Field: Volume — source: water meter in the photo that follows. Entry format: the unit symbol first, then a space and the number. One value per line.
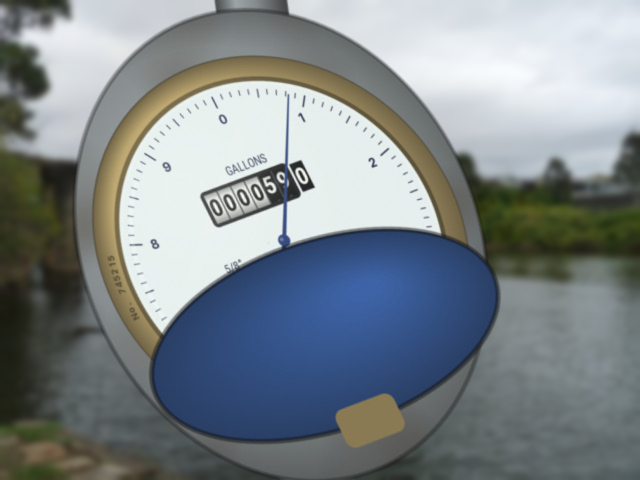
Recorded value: gal 590.8
